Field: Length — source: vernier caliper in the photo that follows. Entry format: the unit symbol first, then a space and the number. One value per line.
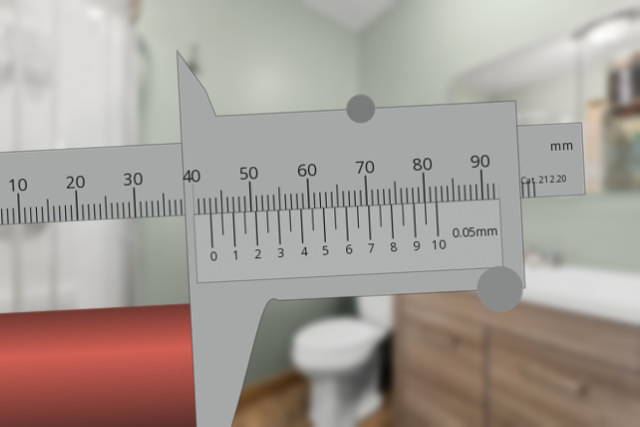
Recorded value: mm 43.0
